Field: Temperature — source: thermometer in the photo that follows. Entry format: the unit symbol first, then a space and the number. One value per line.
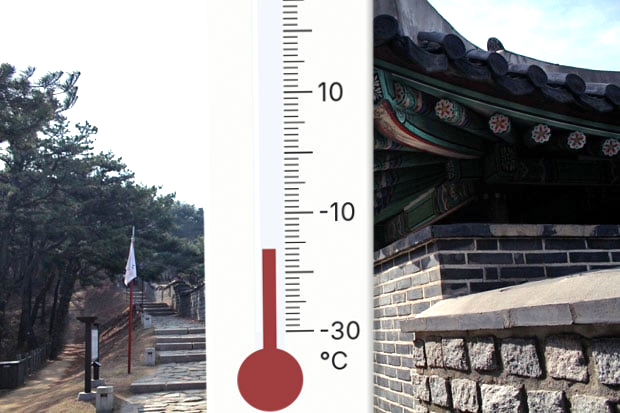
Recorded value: °C -16
